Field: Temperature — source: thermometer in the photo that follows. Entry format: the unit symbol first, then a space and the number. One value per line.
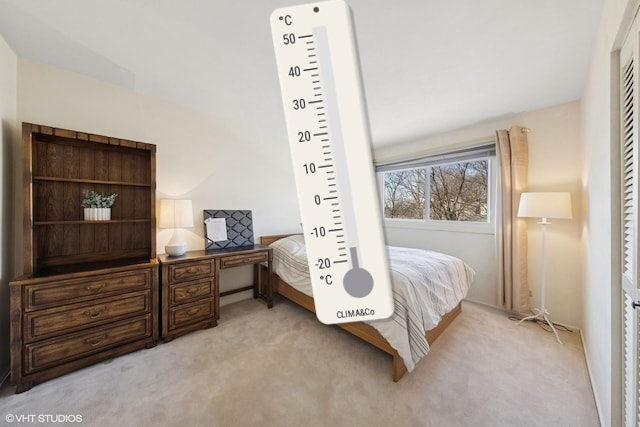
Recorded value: °C -16
